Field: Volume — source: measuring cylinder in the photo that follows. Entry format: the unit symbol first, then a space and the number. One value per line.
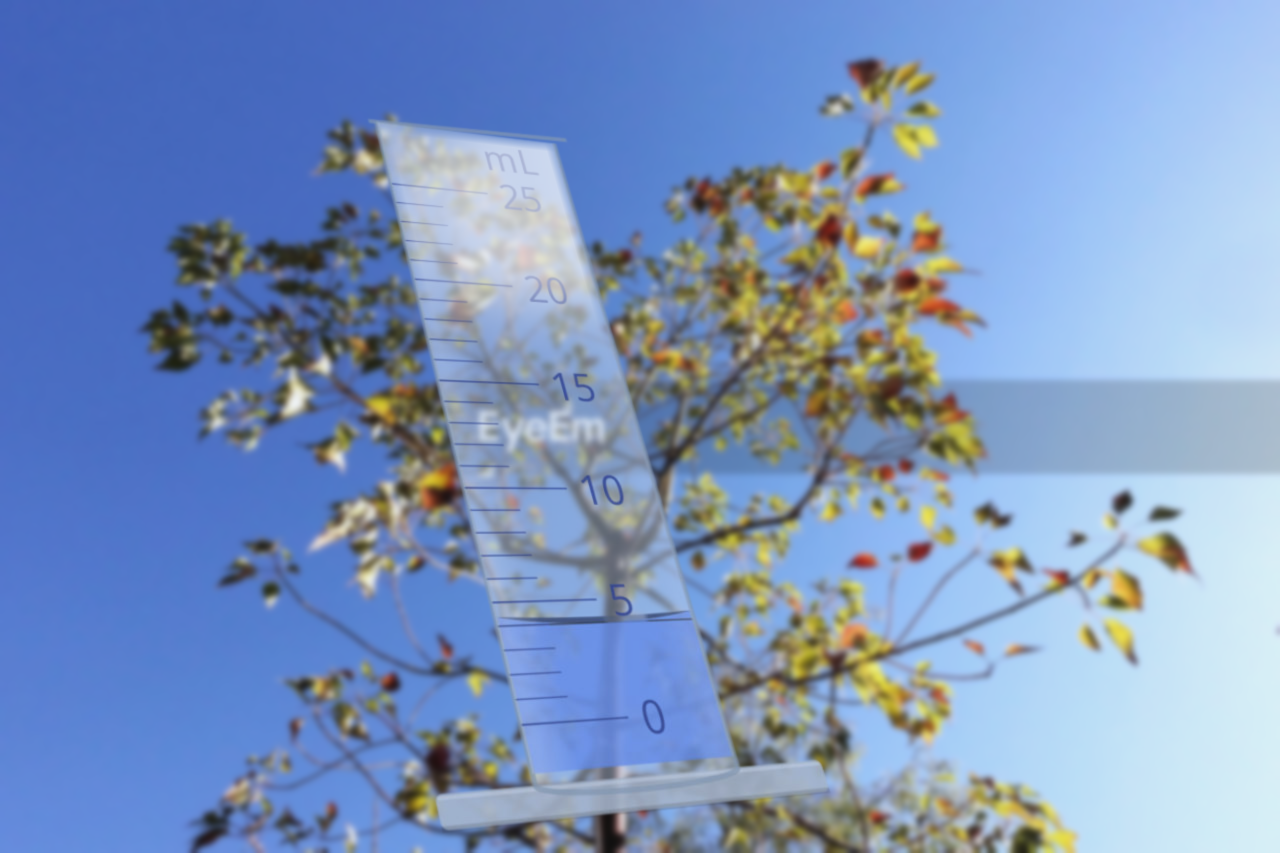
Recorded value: mL 4
